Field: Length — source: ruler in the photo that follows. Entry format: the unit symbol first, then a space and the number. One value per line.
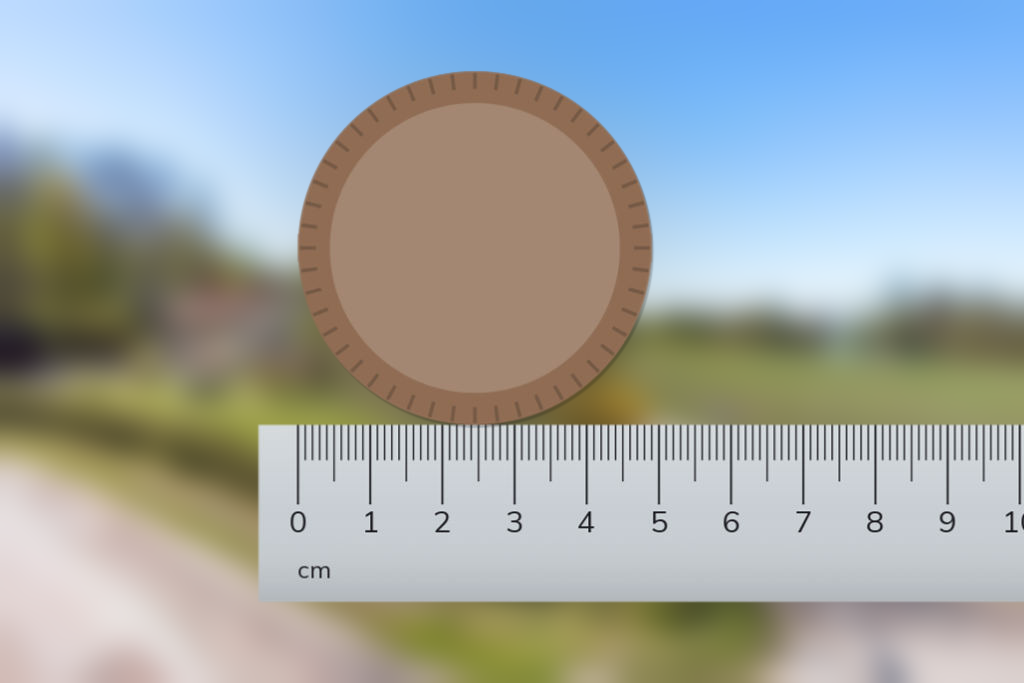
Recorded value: cm 4.9
